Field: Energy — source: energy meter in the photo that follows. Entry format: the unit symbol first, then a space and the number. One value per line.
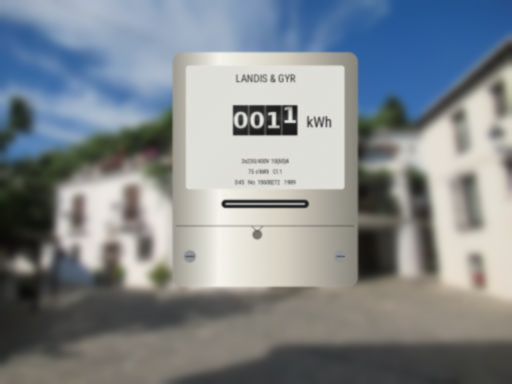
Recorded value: kWh 11
